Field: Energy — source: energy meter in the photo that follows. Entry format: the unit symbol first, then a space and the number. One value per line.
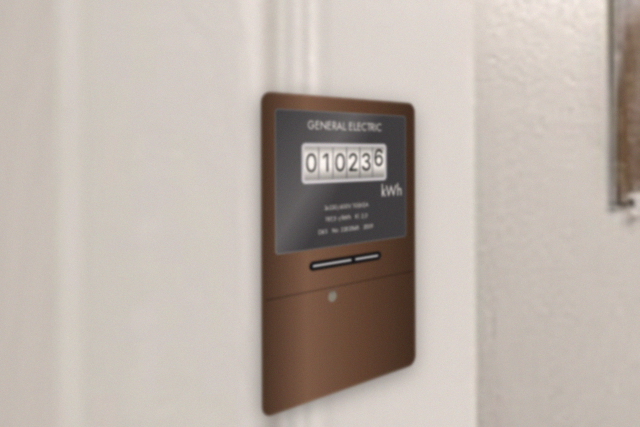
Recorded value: kWh 10236
